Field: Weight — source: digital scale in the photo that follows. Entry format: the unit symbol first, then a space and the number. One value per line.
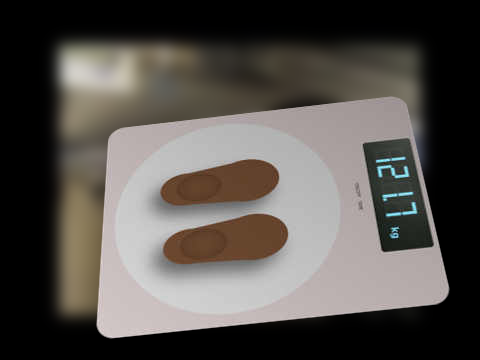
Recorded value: kg 121.7
